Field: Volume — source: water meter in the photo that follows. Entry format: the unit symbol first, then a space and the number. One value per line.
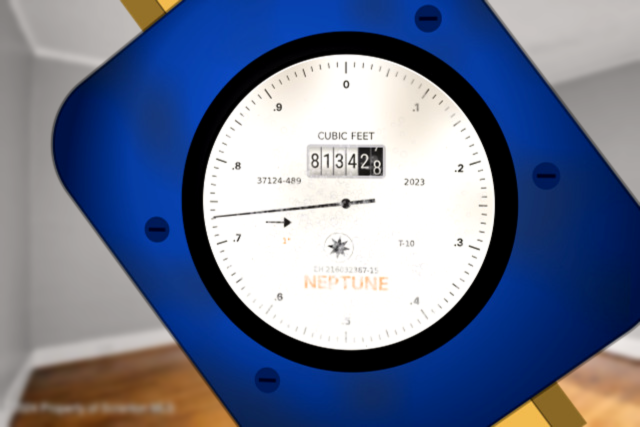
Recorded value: ft³ 813427.73
